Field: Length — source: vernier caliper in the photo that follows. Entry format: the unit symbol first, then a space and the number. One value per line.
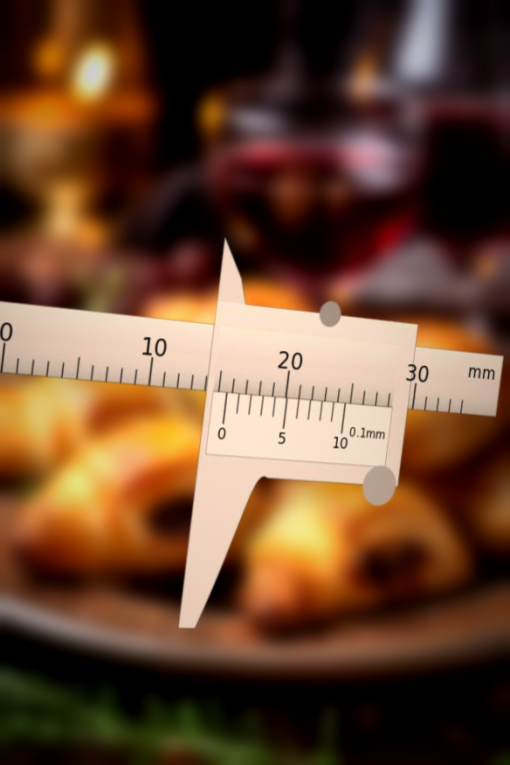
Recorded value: mm 15.6
